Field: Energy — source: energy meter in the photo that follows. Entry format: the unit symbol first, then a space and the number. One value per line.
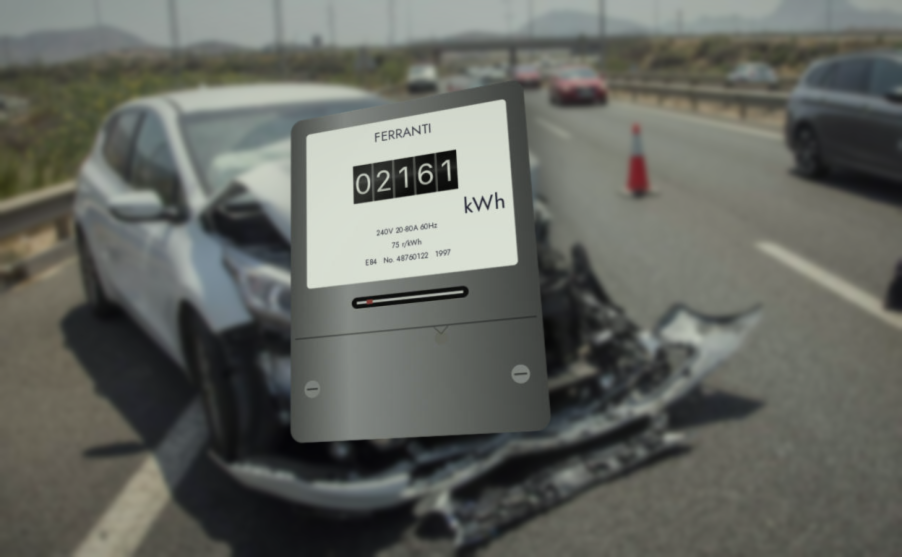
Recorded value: kWh 2161
